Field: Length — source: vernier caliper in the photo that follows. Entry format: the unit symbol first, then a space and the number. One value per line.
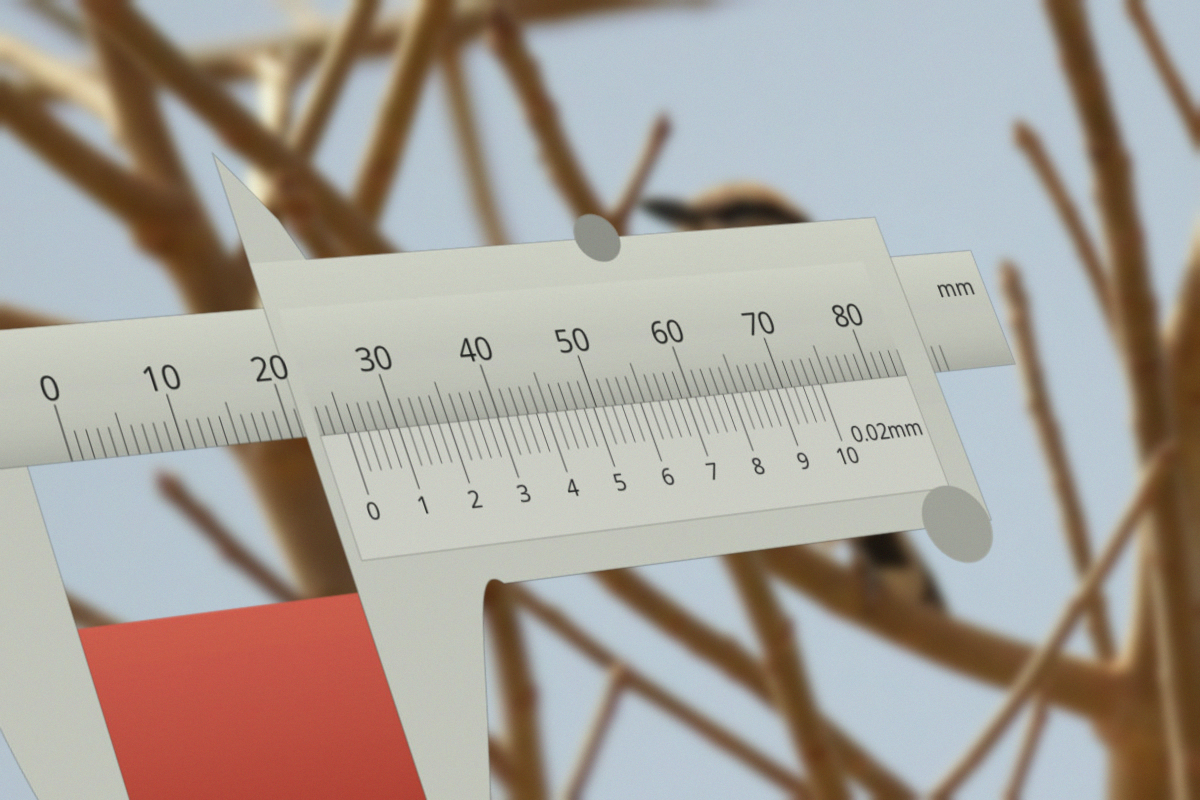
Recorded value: mm 25.2
